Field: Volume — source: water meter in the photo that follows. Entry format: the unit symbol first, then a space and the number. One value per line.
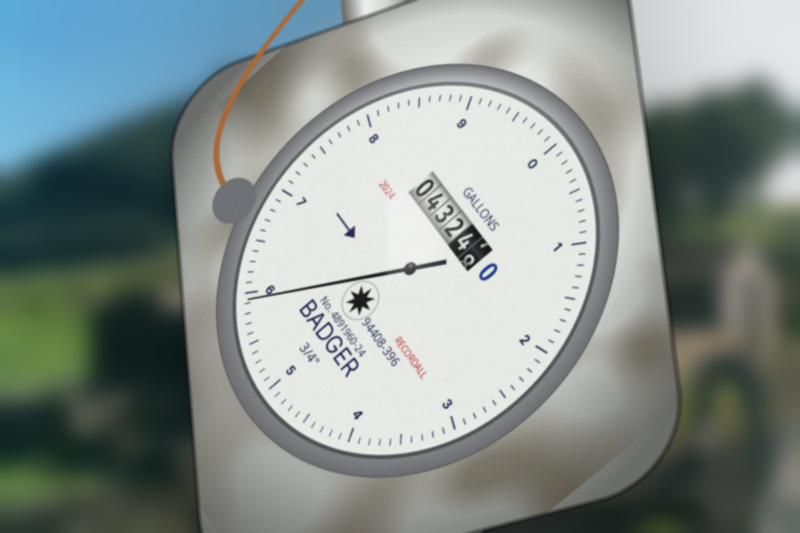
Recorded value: gal 432475.9
